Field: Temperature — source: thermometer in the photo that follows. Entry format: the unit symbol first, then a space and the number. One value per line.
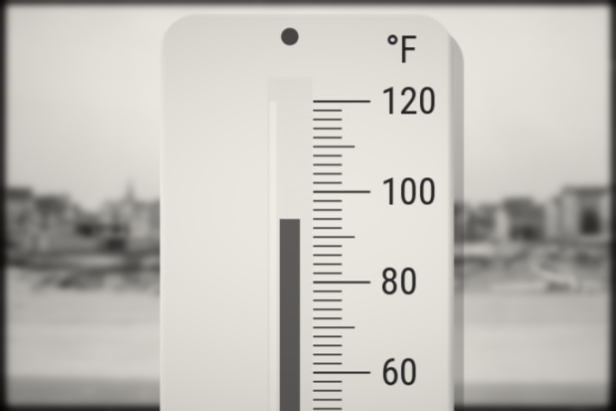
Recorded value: °F 94
